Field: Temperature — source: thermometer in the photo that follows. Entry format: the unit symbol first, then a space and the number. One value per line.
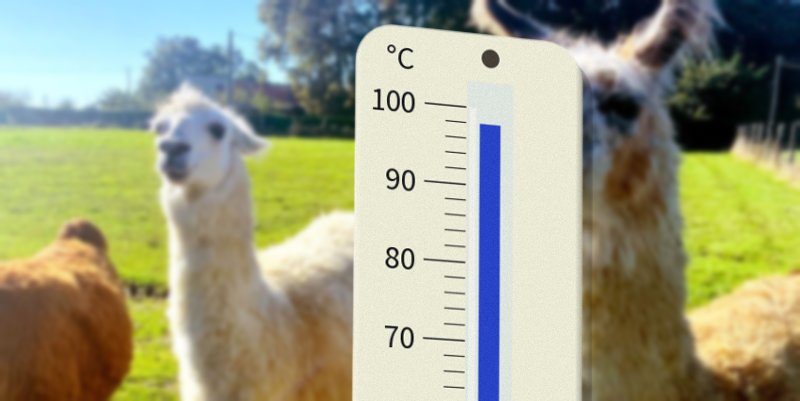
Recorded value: °C 98
